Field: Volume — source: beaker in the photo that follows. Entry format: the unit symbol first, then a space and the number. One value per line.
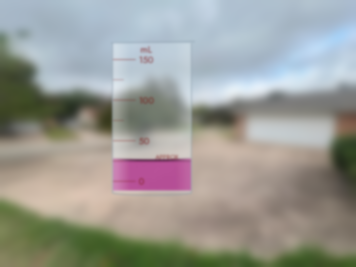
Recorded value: mL 25
